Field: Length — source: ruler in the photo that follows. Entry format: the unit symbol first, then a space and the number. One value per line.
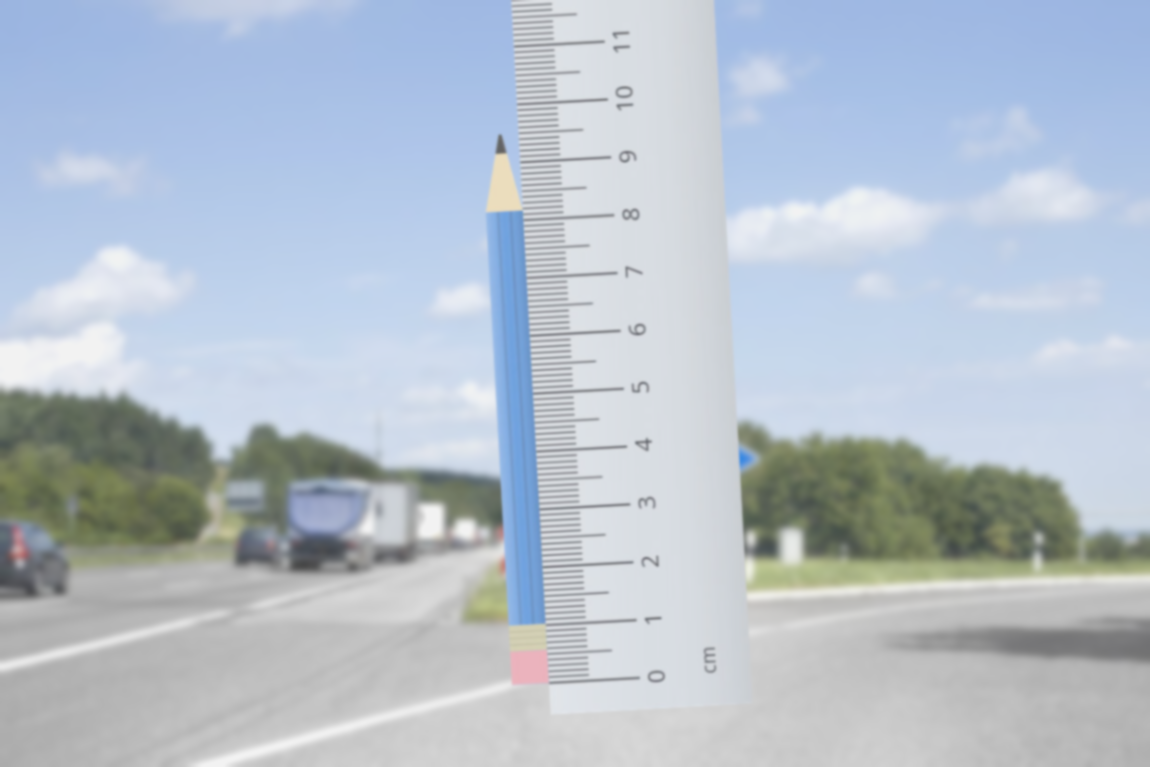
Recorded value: cm 9.5
